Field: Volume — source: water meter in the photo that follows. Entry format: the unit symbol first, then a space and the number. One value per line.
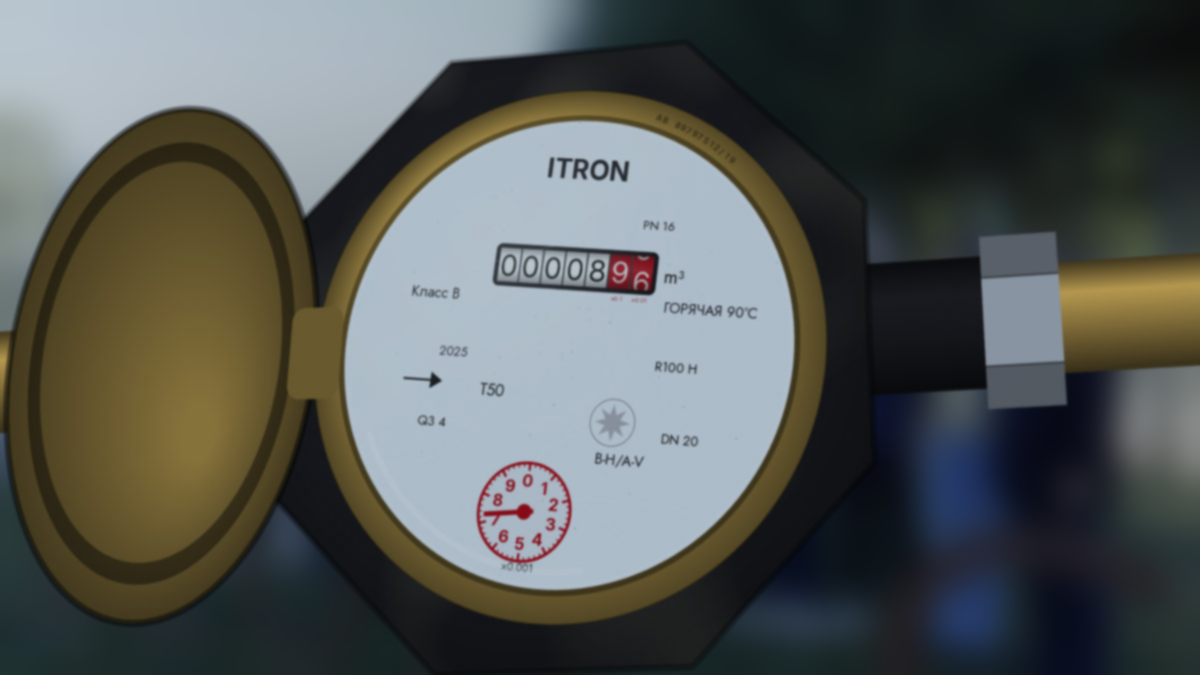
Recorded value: m³ 8.957
